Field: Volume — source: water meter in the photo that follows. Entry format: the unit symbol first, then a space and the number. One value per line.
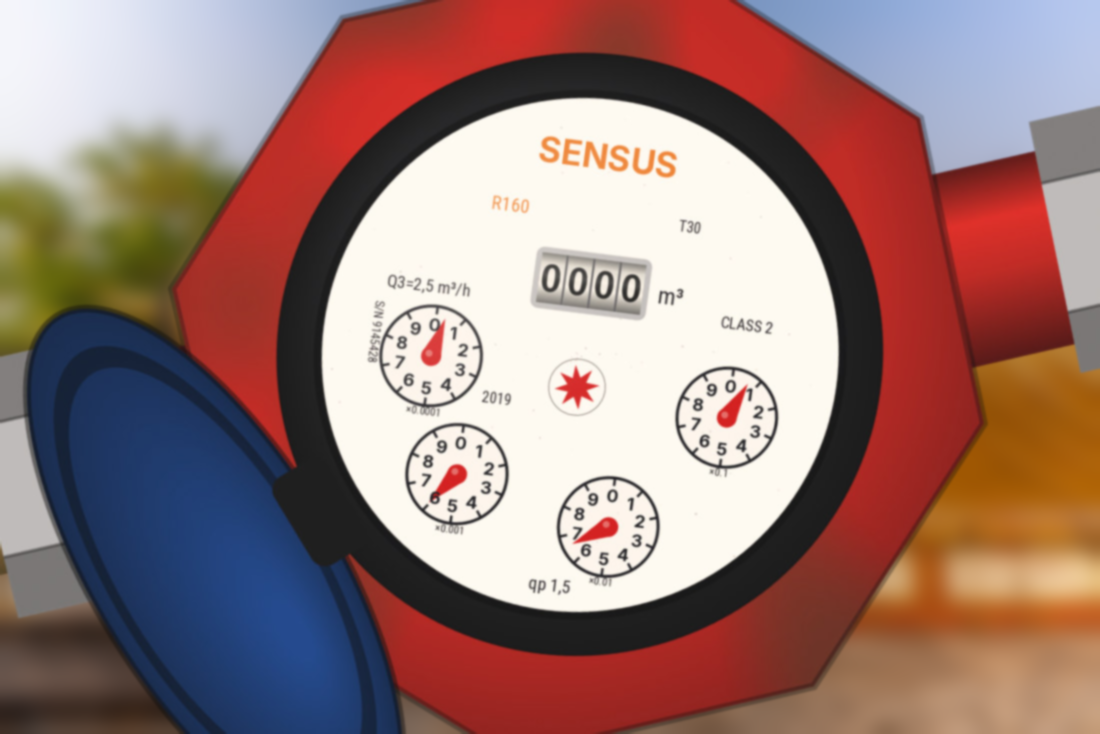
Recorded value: m³ 0.0660
